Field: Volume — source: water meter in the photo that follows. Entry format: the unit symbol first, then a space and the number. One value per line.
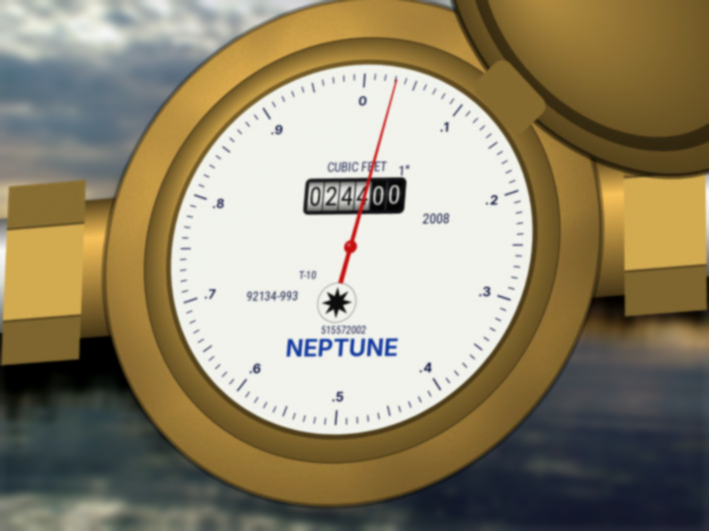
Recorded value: ft³ 24400.03
